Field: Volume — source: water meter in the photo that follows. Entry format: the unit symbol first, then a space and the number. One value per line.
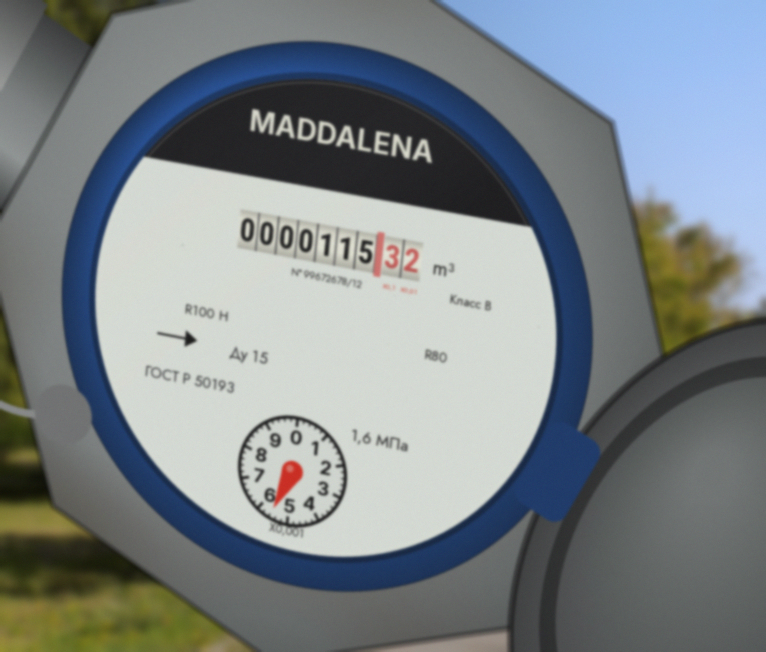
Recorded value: m³ 115.325
